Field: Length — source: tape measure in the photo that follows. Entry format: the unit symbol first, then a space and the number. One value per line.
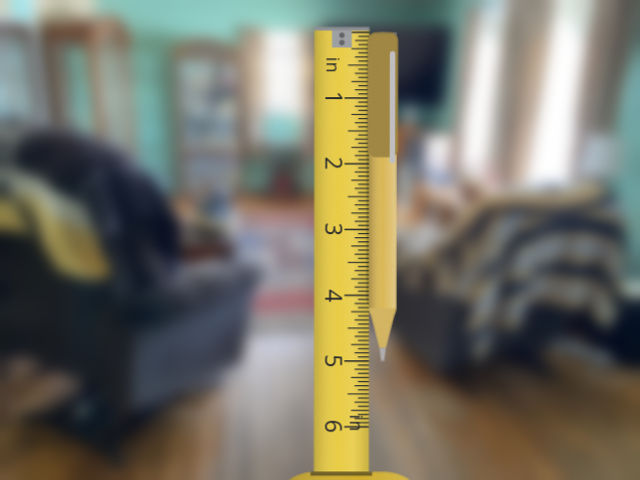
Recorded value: in 5
